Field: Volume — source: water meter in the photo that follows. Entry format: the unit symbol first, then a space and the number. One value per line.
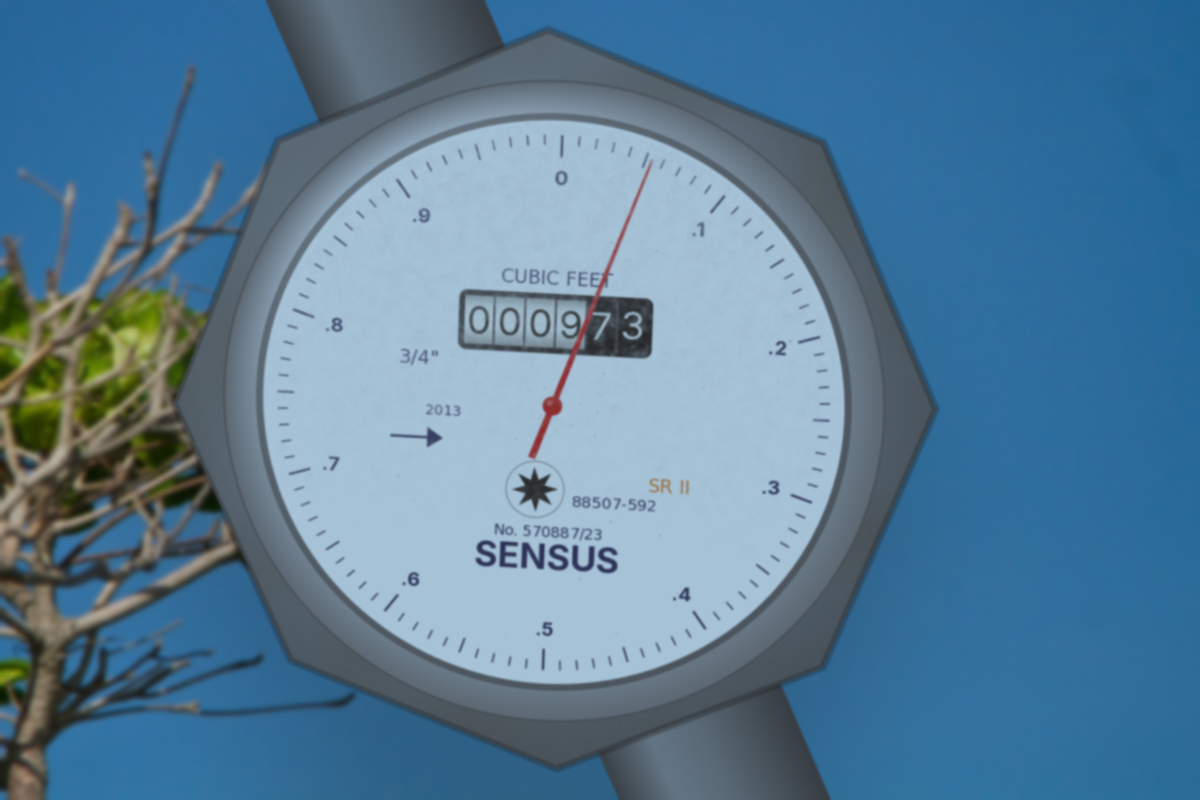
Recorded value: ft³ 973.05
